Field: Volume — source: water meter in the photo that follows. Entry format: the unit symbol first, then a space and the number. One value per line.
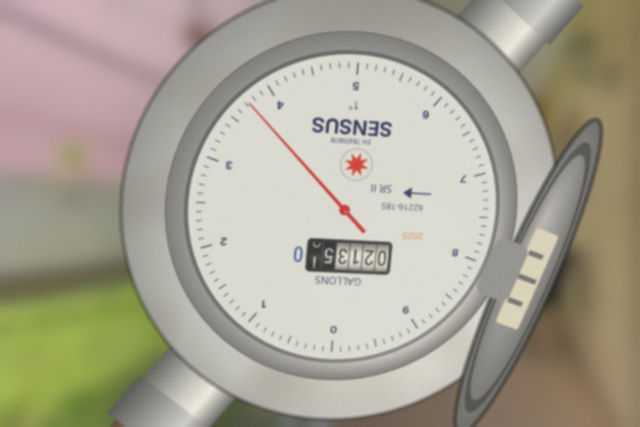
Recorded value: gal 213513.7
